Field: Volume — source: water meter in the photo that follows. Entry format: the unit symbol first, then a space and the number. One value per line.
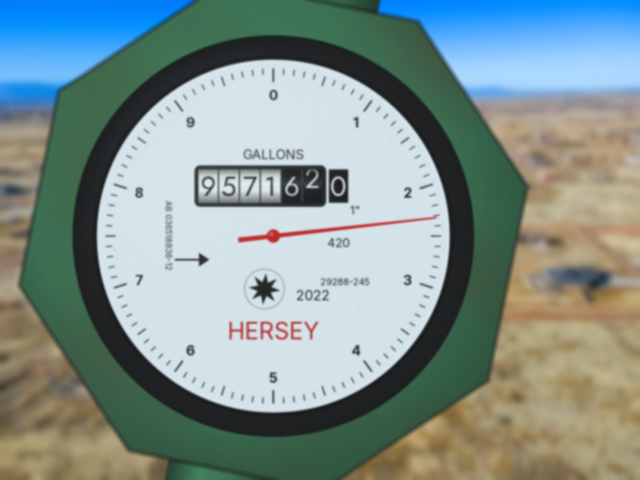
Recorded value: gal 9571622.3
